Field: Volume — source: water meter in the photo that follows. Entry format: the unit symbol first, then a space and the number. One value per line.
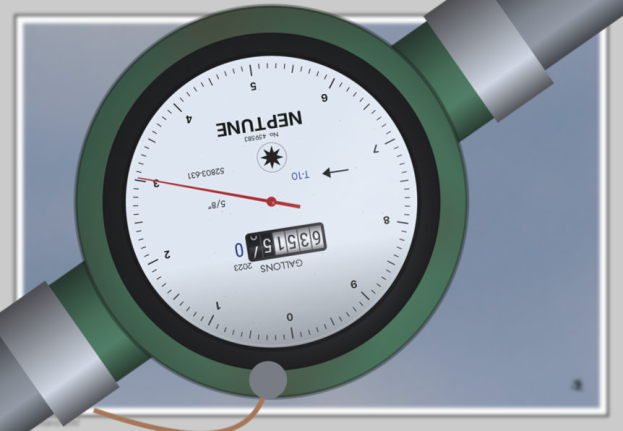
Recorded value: gal 6351573.0
